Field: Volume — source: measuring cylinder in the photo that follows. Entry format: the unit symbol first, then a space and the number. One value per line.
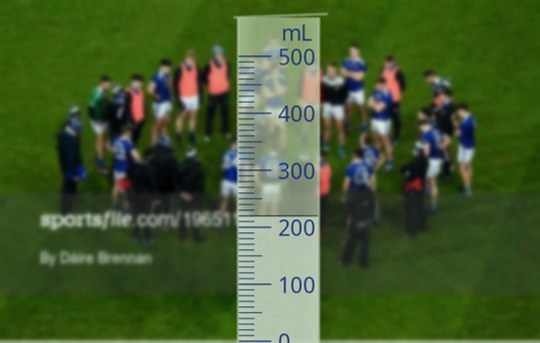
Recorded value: mL 220
